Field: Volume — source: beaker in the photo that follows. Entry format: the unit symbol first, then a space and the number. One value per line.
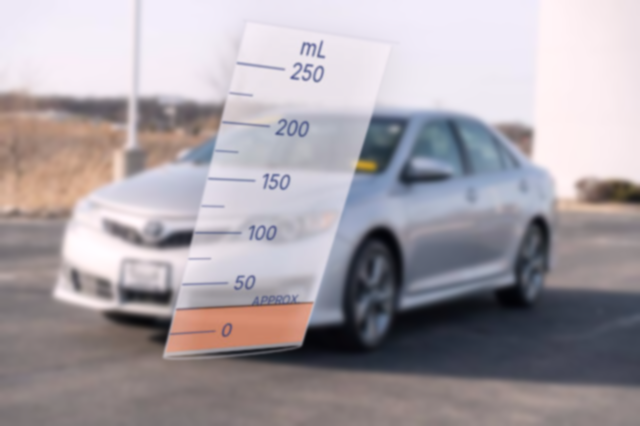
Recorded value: mL 25
